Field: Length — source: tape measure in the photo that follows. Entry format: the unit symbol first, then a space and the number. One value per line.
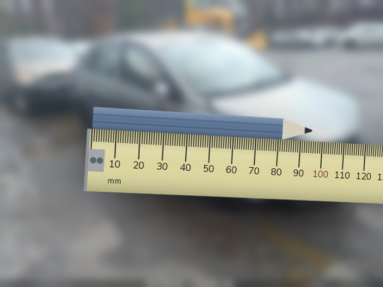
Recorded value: mm 95
